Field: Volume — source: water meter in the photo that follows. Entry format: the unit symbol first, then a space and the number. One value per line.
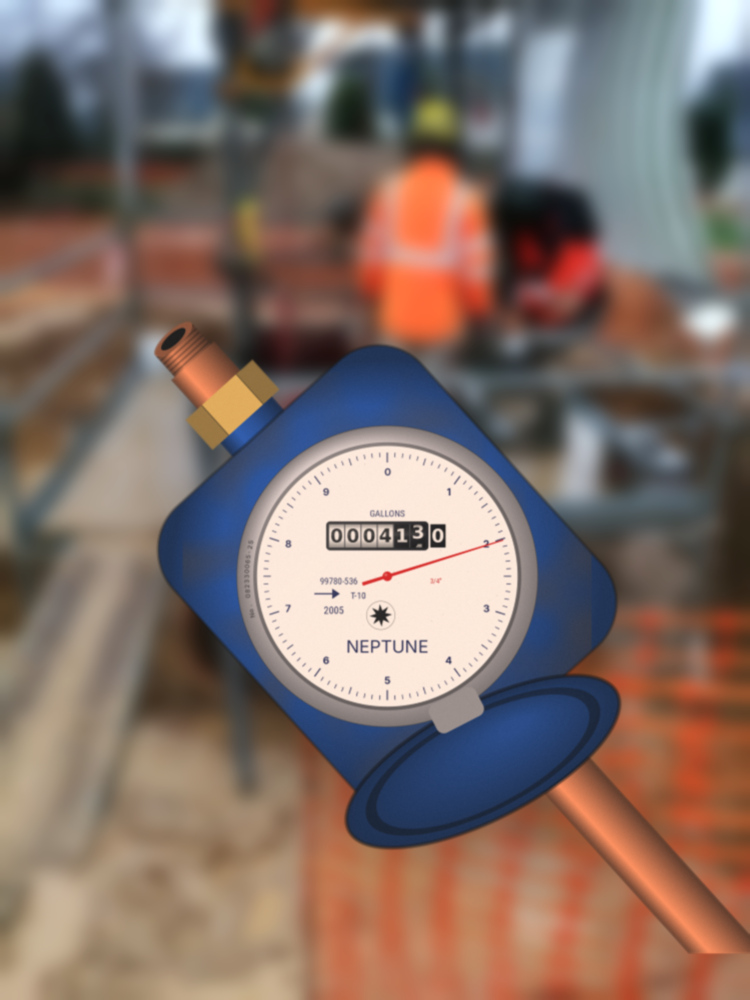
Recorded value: gal 4132.0
